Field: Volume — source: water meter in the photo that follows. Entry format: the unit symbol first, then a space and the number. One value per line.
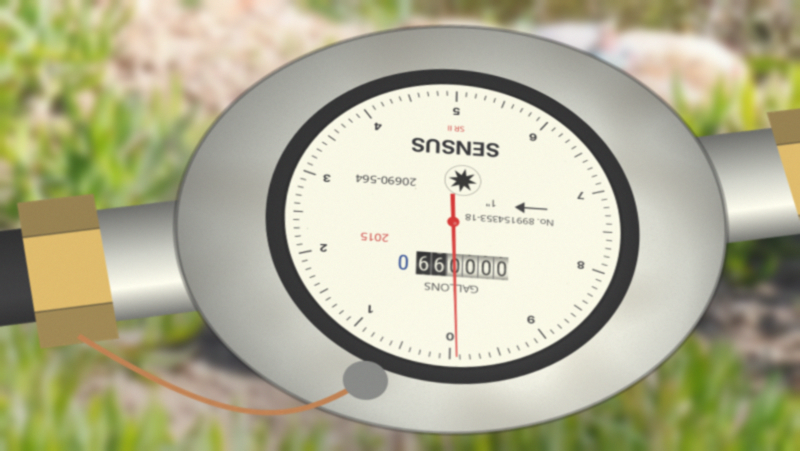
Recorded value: gal 989.9
